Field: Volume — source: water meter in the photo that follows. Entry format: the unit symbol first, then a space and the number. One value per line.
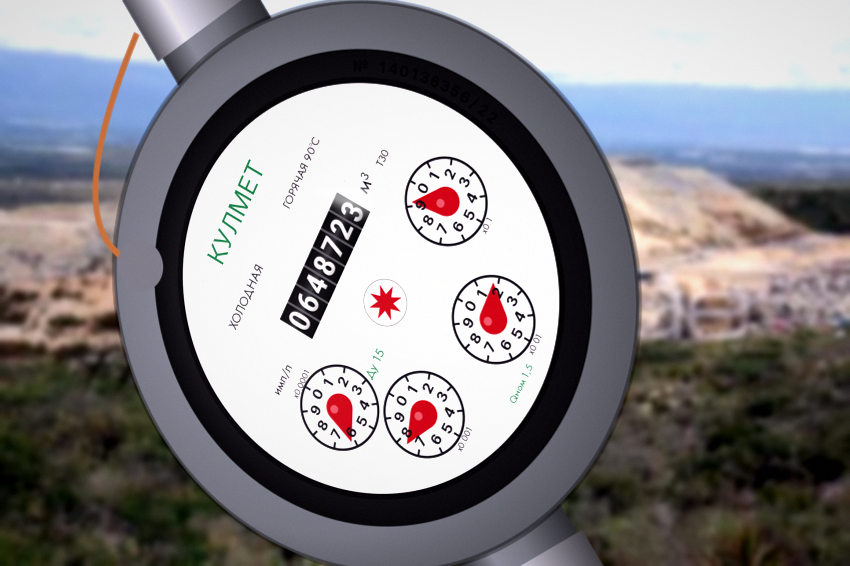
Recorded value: m³ 648722.9176
